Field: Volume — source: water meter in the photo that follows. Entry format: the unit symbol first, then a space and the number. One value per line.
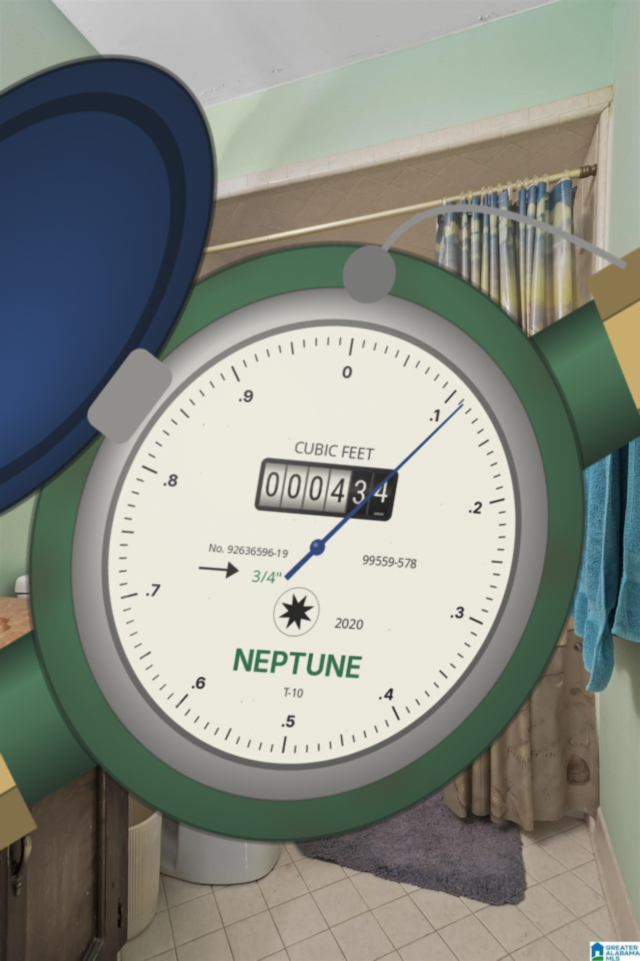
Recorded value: ft³ 434.11
